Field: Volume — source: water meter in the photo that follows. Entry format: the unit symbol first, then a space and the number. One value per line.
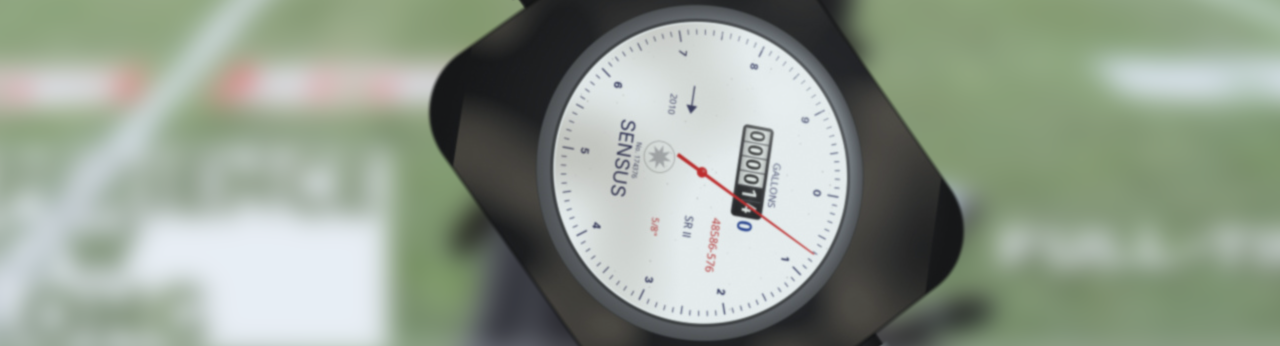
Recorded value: gal 140.7
